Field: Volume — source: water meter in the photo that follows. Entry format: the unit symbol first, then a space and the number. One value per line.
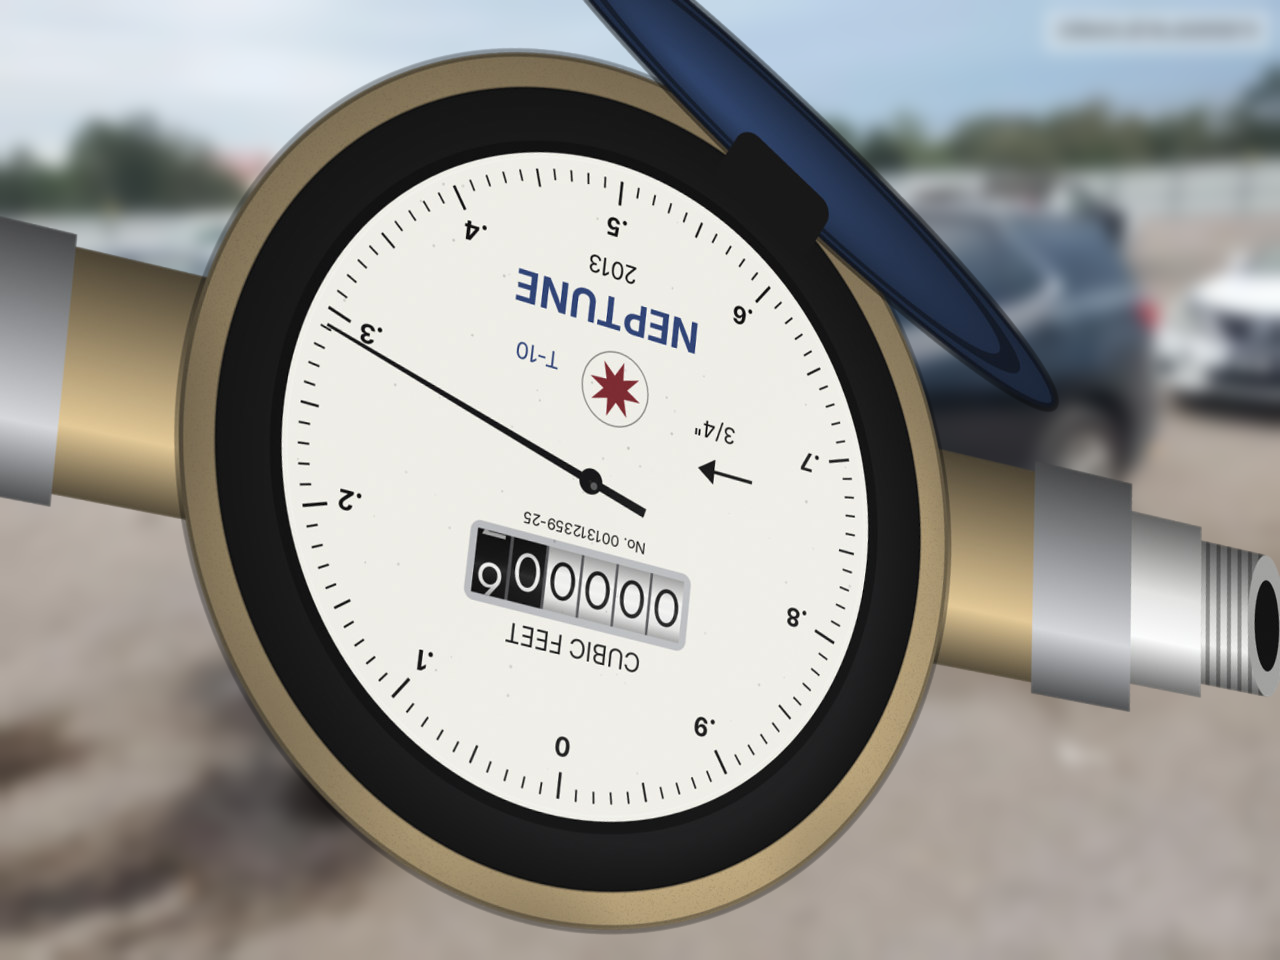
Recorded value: ft³ 6.29
